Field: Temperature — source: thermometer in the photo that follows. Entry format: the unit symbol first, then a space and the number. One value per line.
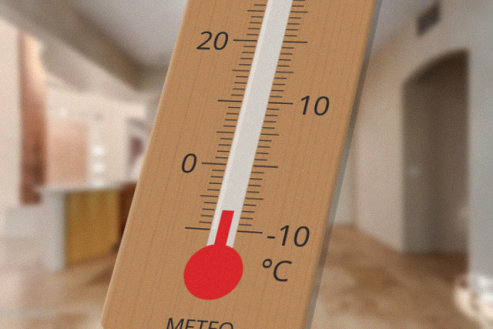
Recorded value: °C -7
